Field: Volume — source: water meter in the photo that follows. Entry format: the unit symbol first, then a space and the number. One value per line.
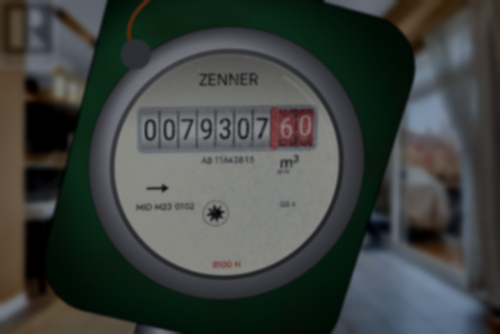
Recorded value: m³ 79307.60
